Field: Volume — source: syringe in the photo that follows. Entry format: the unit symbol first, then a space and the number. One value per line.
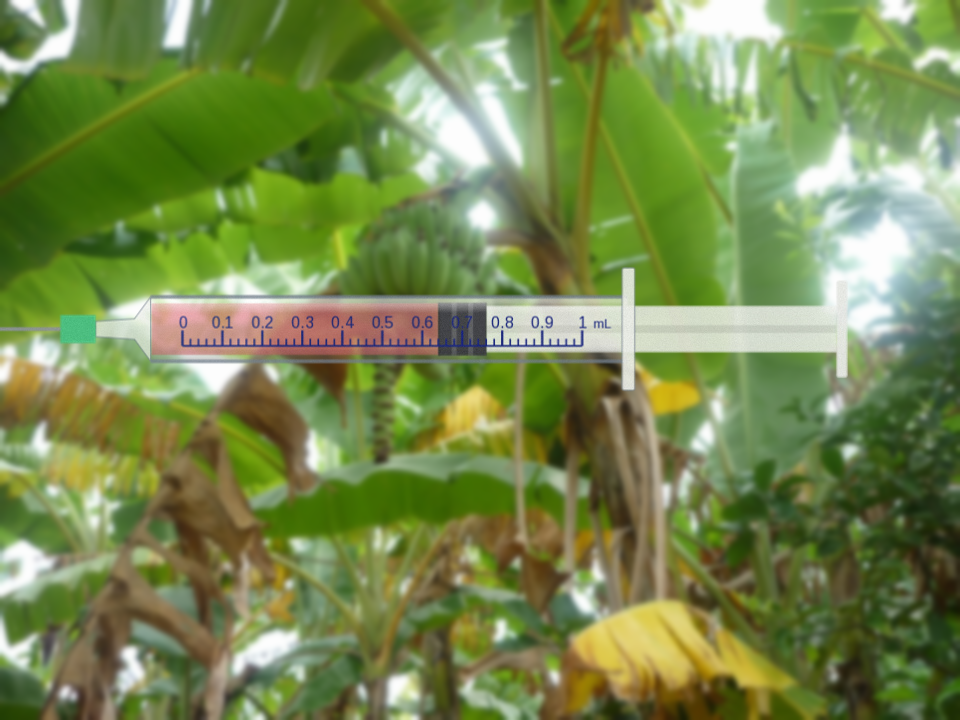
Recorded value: mL 0.64
